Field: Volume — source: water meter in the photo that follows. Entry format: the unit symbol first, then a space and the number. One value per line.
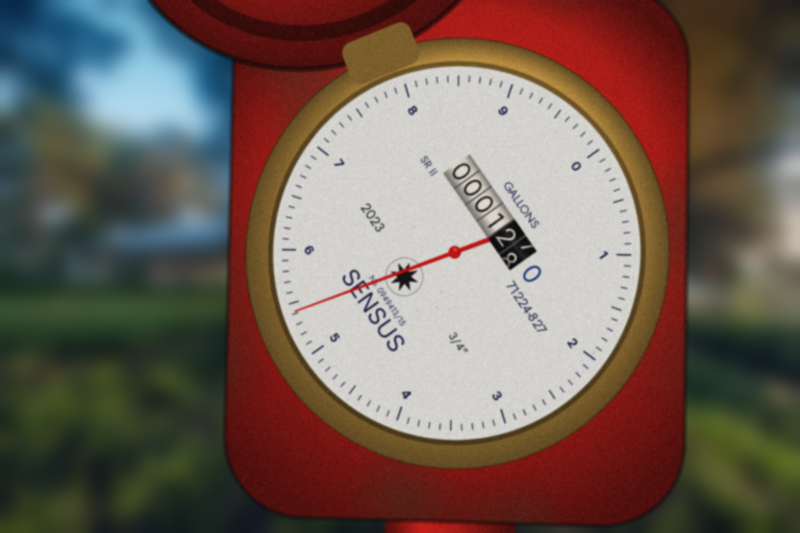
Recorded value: gal 1275.4
